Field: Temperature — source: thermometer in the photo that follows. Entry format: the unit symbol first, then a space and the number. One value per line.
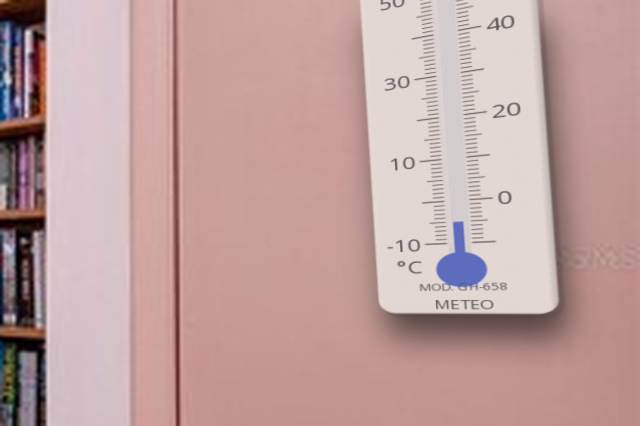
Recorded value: °C -5
